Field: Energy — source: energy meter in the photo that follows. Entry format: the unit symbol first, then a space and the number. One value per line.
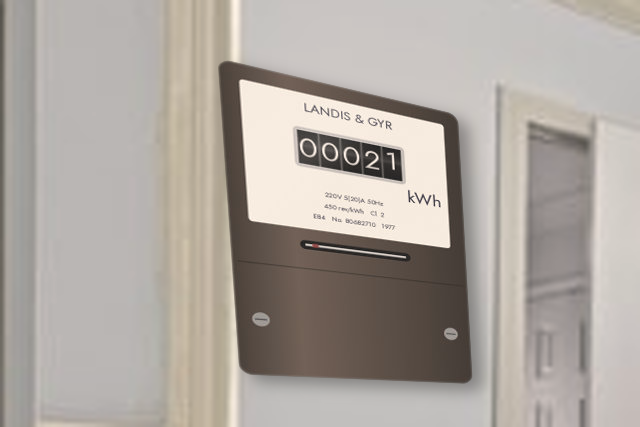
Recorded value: kWh 21
